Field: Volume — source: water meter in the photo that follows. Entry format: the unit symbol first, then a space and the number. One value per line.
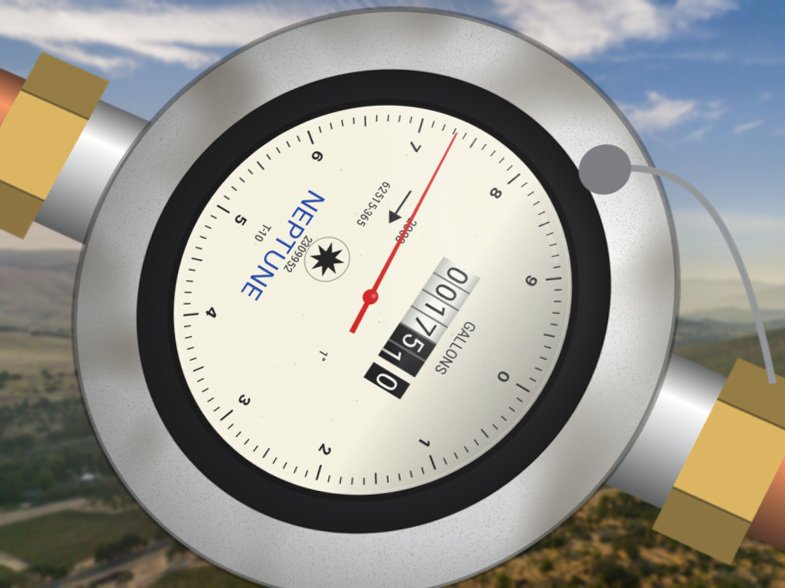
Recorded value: gal 17507.3
